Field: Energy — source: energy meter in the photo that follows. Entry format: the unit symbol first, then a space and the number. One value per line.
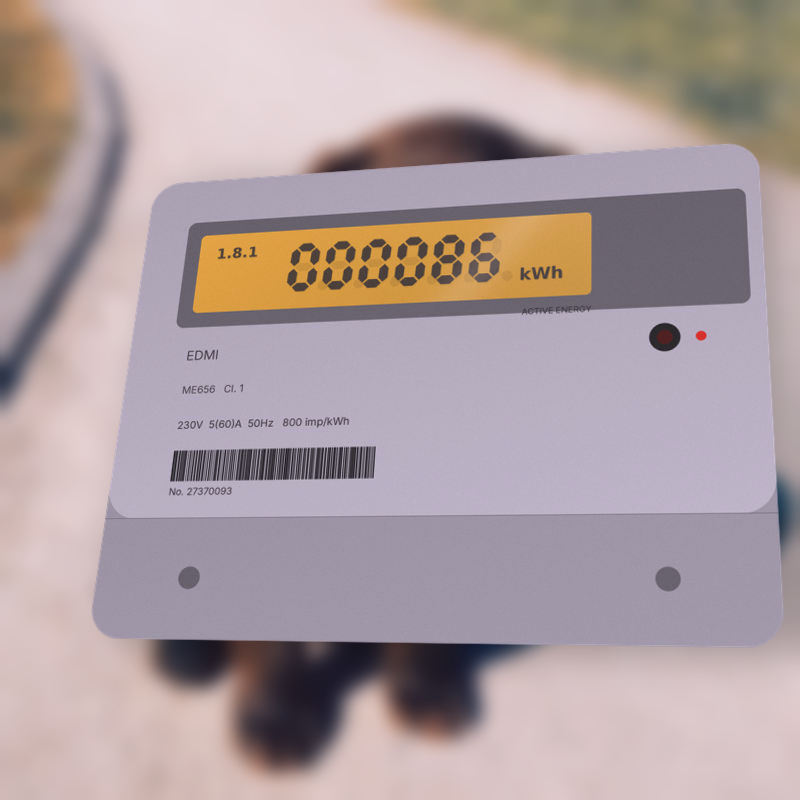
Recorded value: kWh 86
